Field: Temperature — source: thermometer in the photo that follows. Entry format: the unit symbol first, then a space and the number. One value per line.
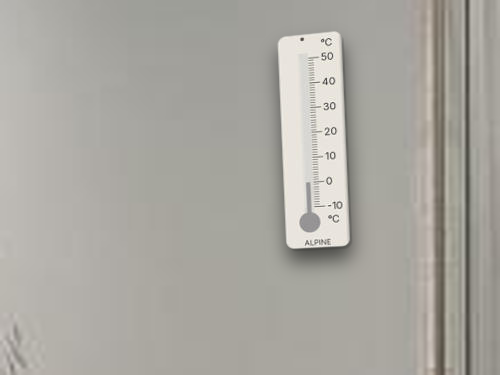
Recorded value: °C 0
